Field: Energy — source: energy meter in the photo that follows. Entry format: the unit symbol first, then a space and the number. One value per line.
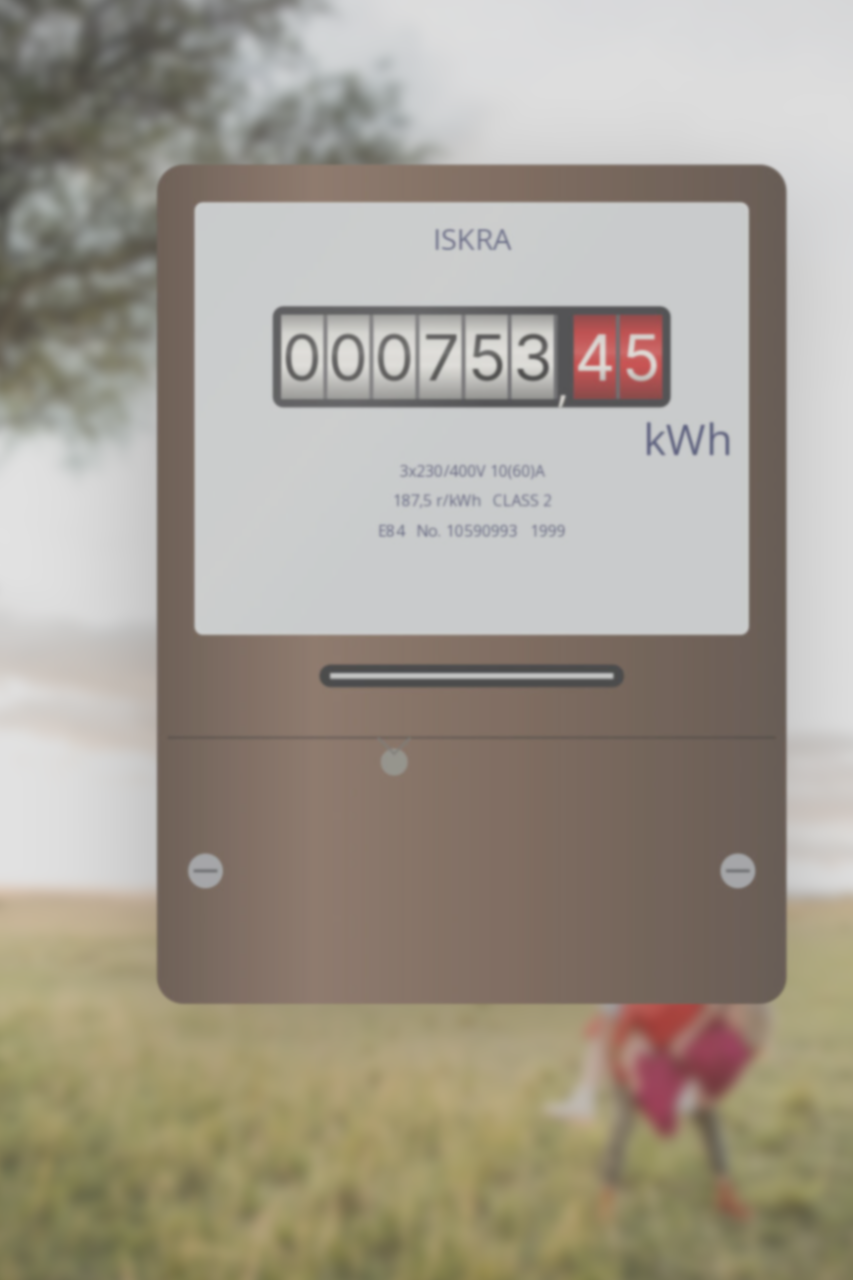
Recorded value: kWh 753.45
